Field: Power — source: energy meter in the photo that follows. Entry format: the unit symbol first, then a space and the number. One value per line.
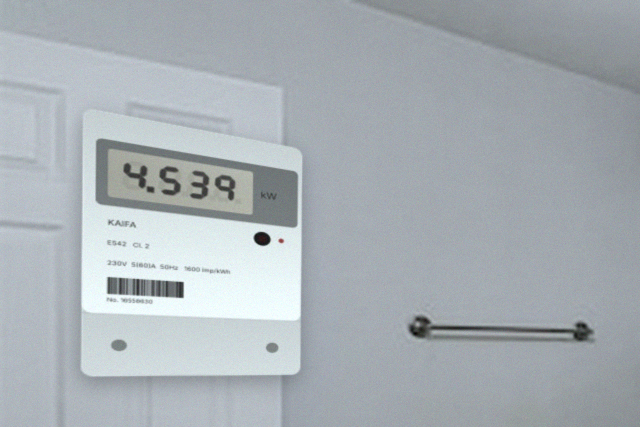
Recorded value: kW 4.539
